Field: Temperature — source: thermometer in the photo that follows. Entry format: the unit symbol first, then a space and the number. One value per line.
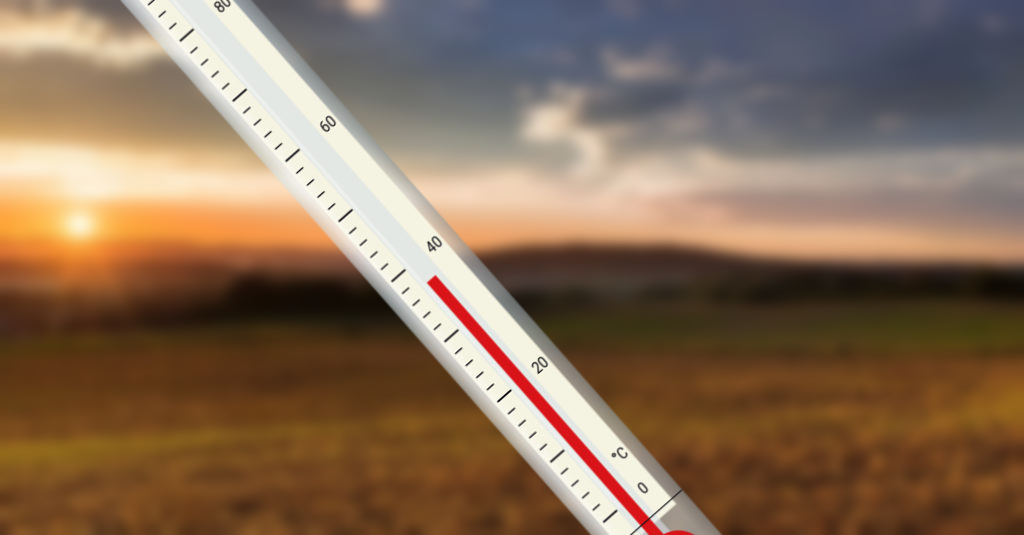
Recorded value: °C 37
